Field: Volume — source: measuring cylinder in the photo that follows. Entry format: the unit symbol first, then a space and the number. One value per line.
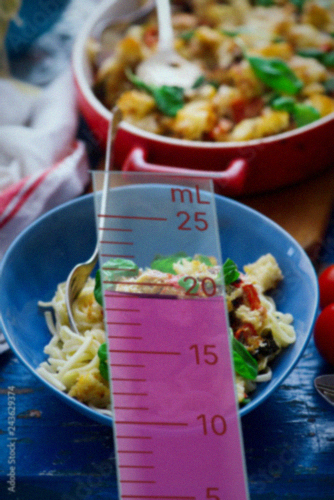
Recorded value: mL 19
